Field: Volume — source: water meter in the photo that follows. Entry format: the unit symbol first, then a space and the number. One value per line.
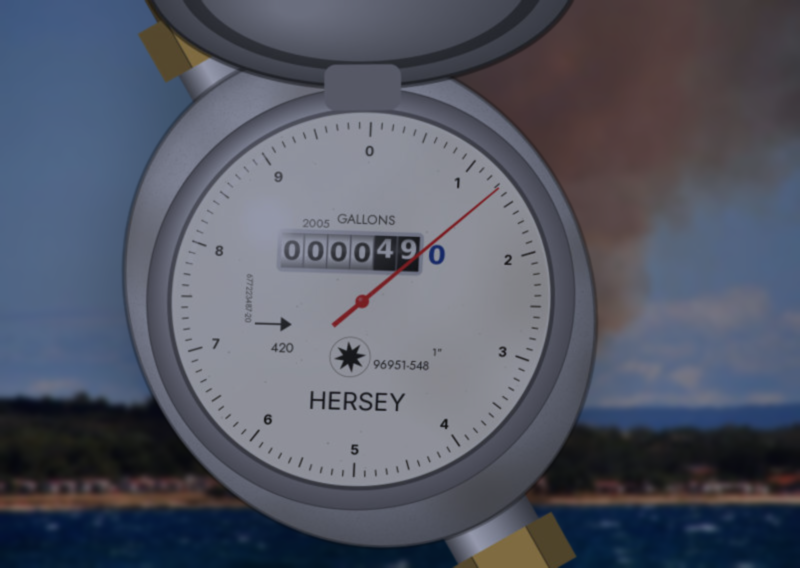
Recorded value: gal 491.3
